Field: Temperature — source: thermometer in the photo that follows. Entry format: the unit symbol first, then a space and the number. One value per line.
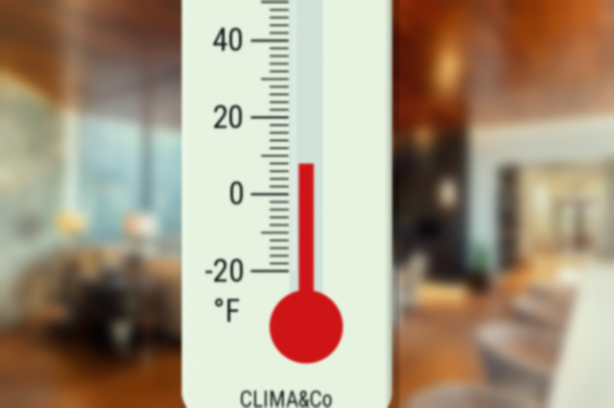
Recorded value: °F 8
